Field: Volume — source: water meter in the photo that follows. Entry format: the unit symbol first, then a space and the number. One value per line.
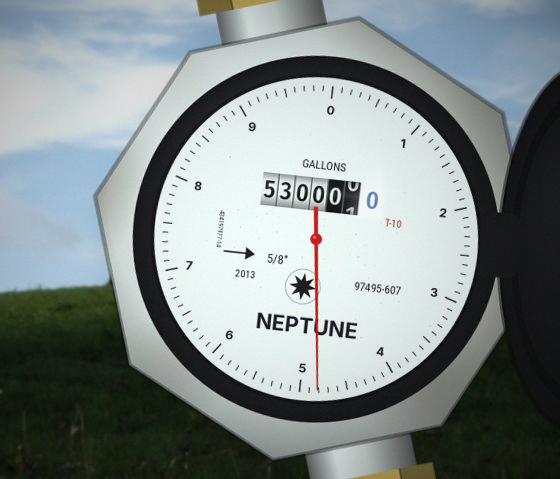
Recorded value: gal 5300004.8
